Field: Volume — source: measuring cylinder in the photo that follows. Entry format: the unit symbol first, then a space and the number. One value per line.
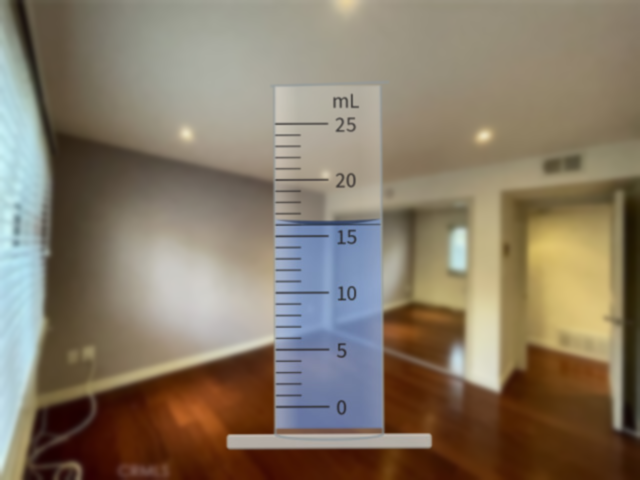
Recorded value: mL 16
